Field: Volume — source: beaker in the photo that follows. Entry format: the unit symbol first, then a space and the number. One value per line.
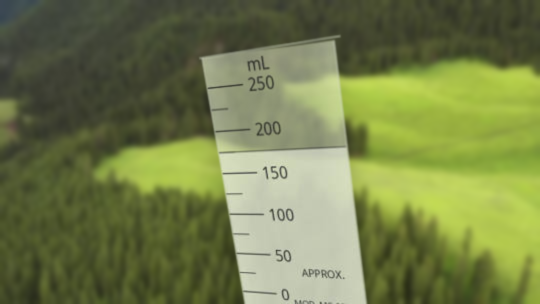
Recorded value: mL 175
